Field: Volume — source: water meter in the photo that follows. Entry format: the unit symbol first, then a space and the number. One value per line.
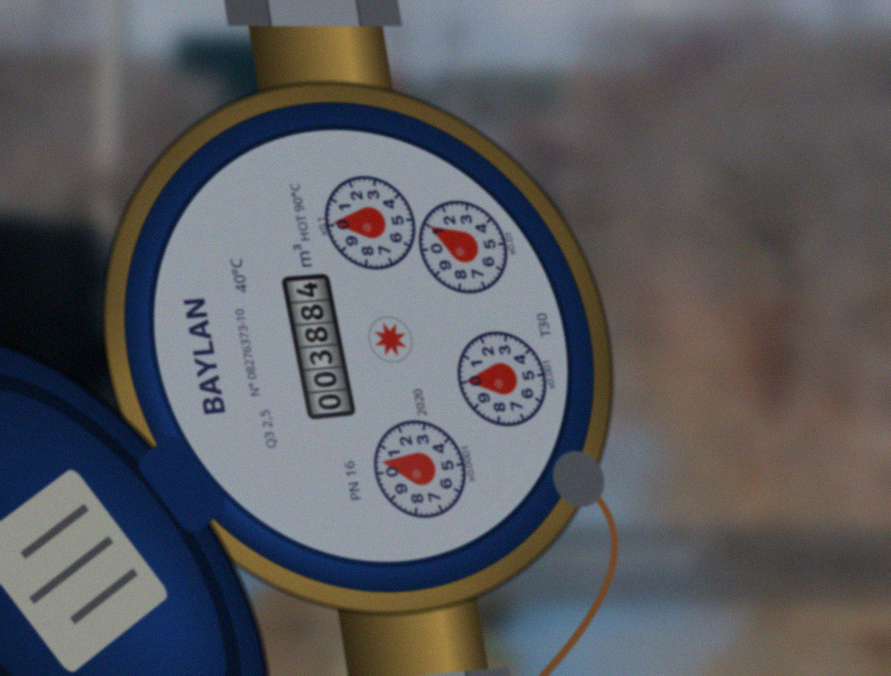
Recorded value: m³ 3884.0100
